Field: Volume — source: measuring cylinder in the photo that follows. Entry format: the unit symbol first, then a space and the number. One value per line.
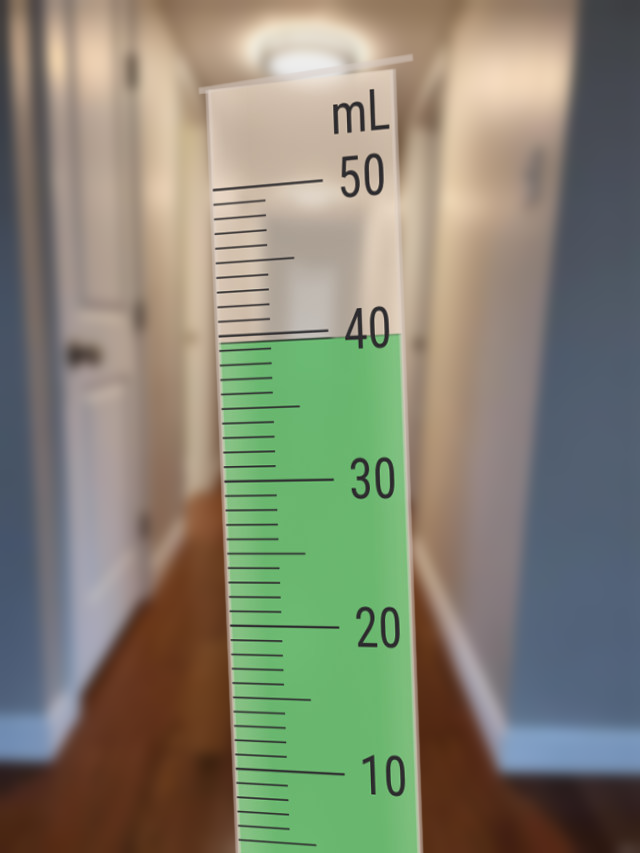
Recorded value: mL 39.5
